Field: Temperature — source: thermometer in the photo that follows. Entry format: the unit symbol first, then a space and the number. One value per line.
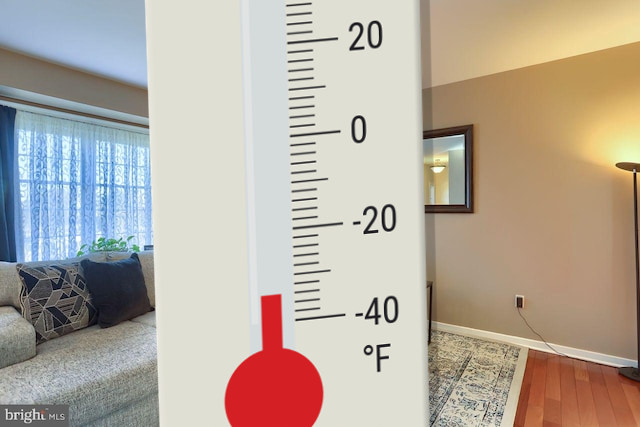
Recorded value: °F -34
